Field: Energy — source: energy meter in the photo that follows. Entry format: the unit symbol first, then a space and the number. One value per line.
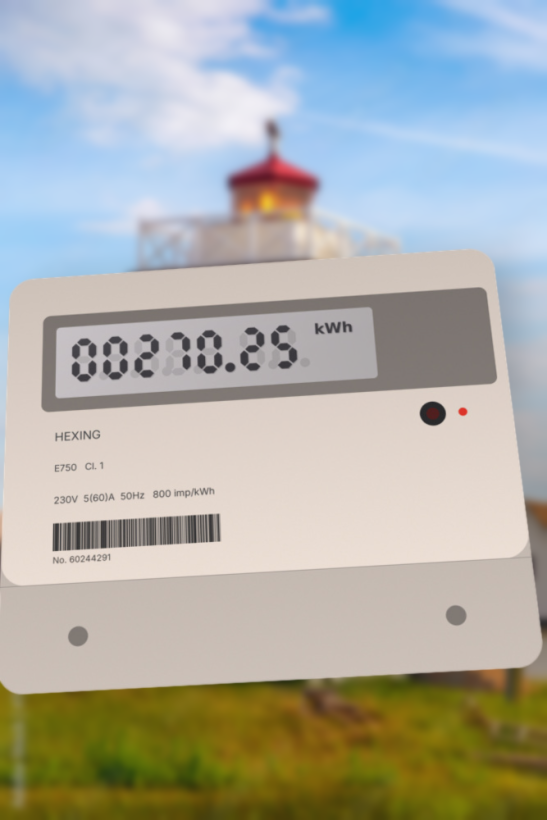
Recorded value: kWh 270.25
